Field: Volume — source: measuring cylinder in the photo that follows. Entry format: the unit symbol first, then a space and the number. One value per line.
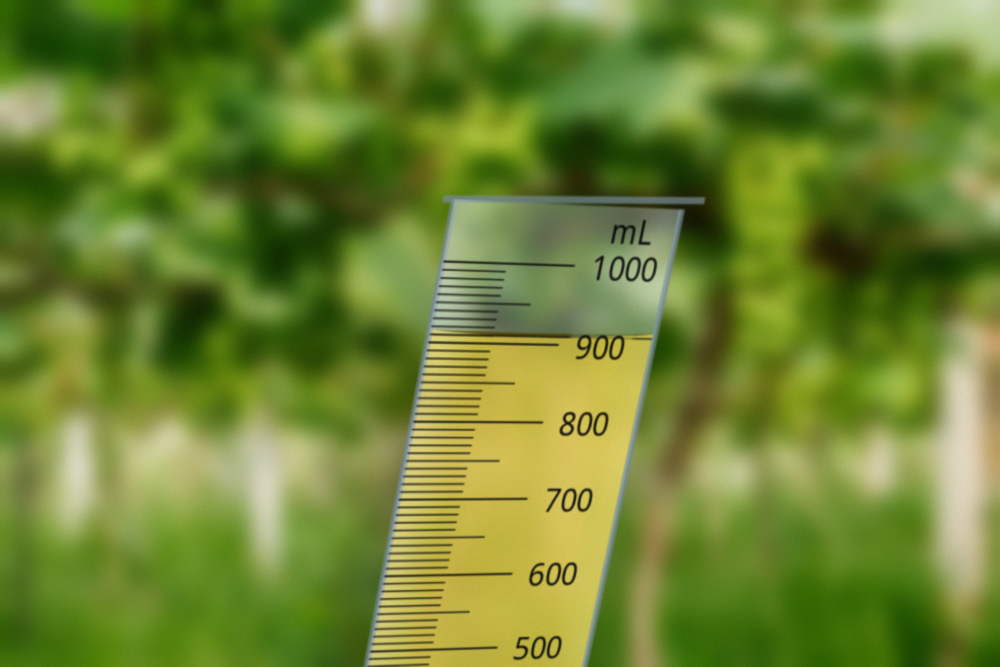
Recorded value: mL 910
